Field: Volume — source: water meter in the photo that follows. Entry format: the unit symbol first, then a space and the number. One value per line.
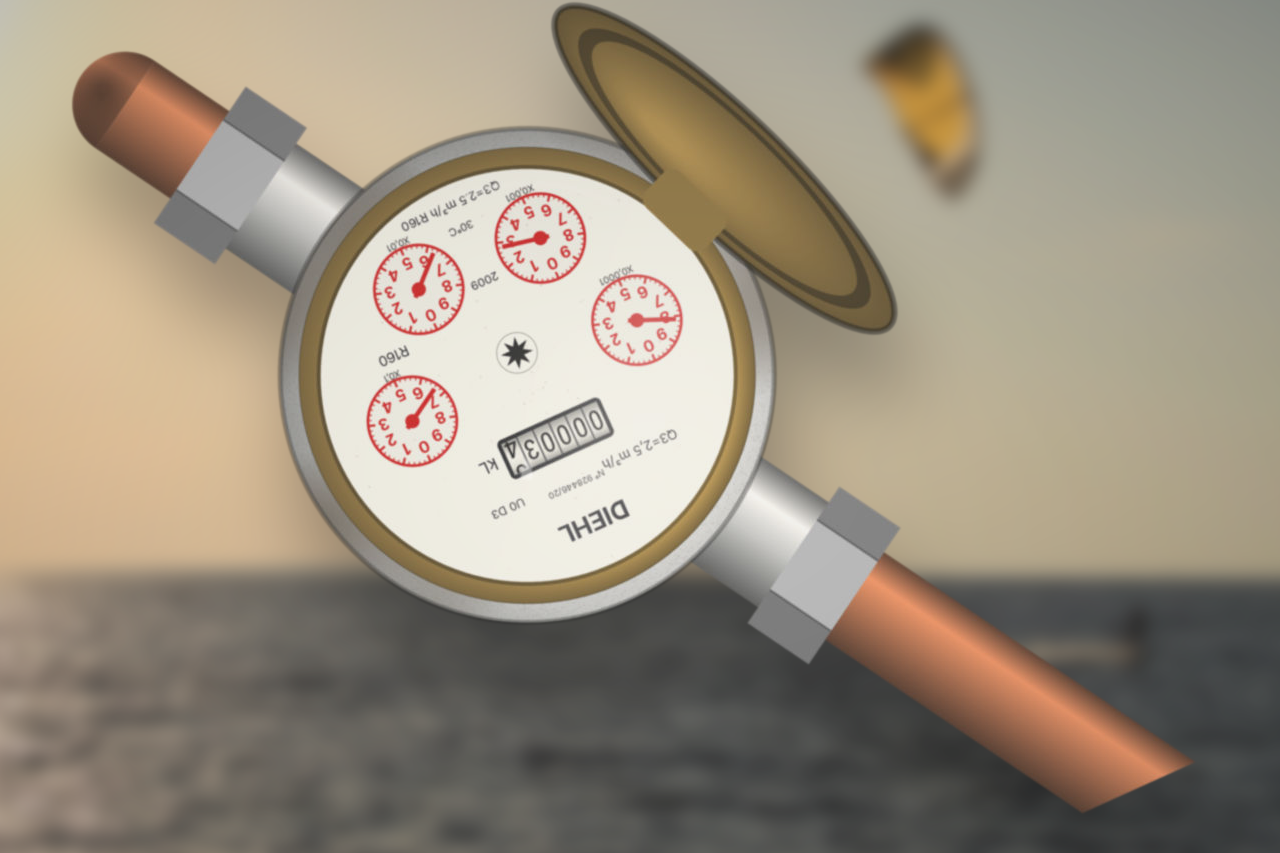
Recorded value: kL 33.6628
